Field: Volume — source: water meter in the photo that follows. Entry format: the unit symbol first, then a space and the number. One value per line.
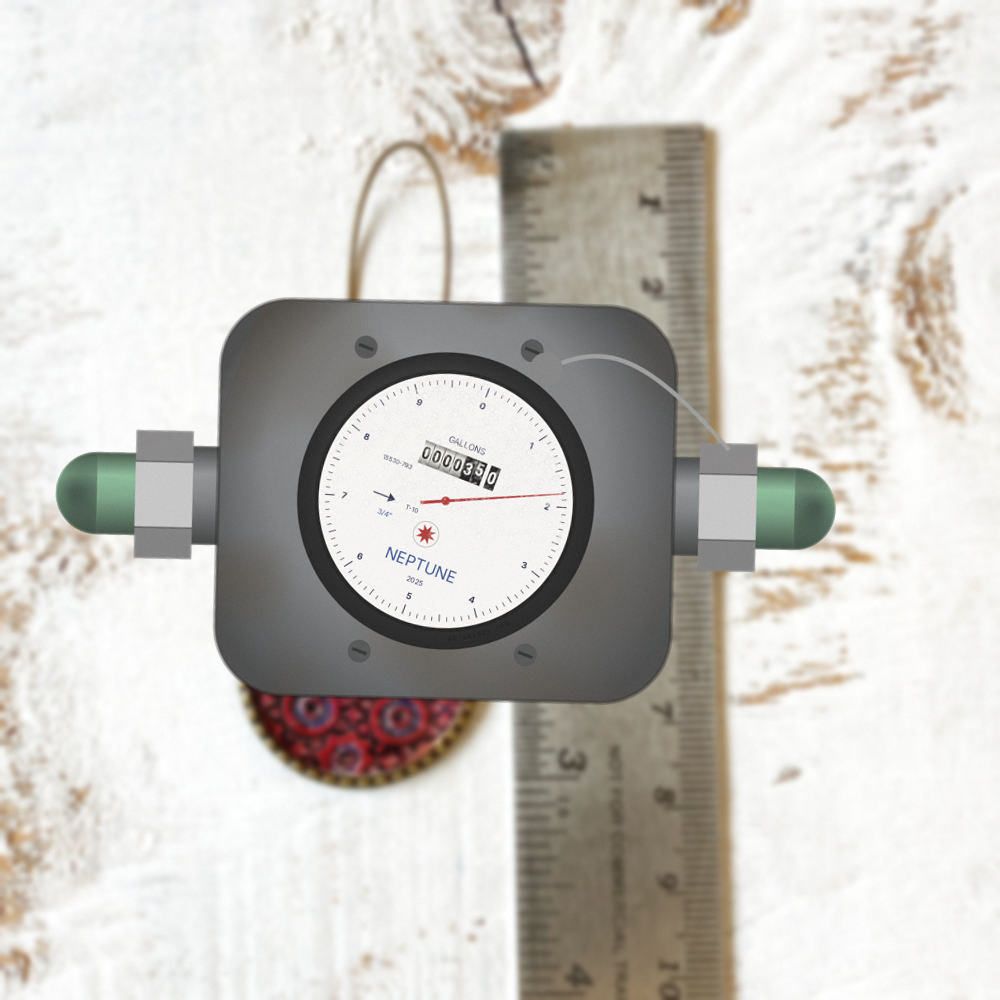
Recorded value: gal 351.8
